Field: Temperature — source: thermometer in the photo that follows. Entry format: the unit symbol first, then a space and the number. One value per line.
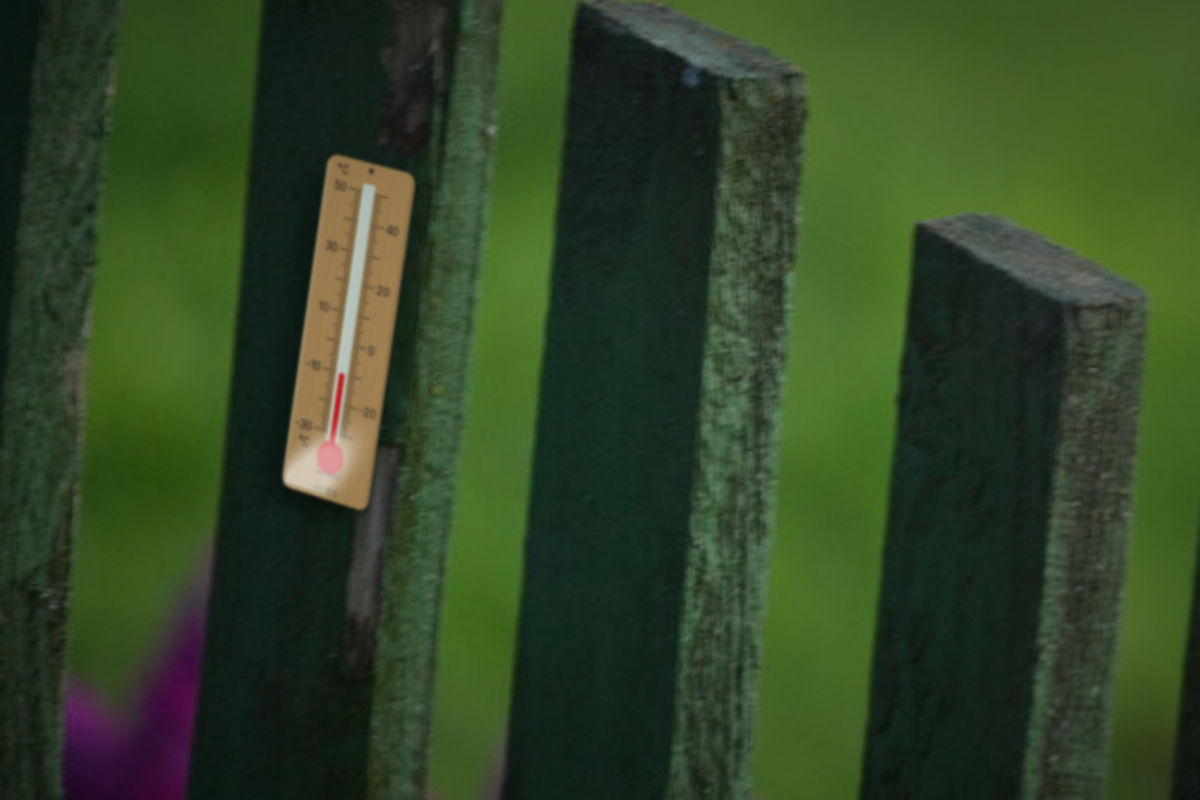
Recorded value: °C -10
